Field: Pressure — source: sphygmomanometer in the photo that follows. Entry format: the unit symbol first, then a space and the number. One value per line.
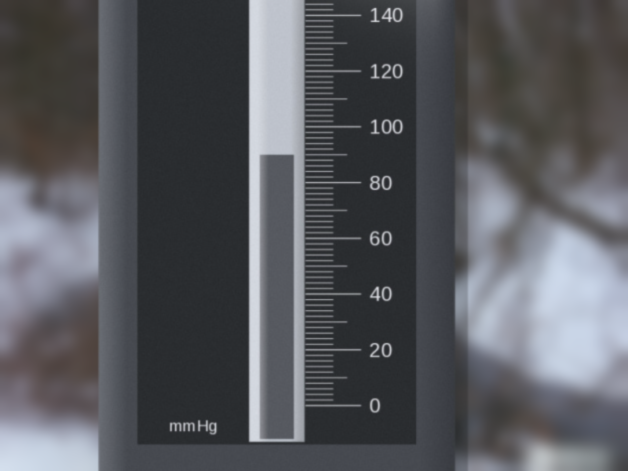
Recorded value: mmHg 90
